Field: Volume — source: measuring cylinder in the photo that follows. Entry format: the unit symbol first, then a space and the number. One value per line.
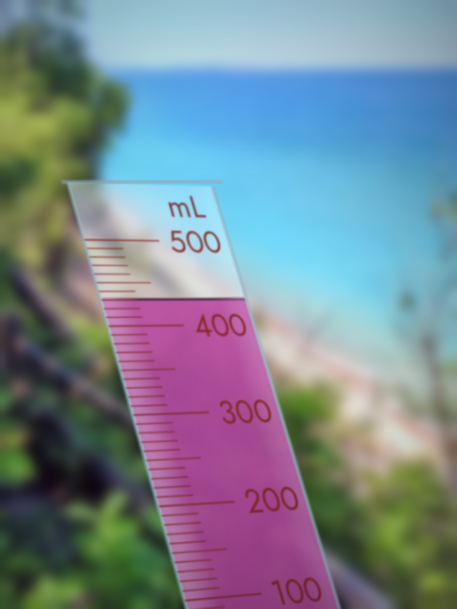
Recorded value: mL 430
